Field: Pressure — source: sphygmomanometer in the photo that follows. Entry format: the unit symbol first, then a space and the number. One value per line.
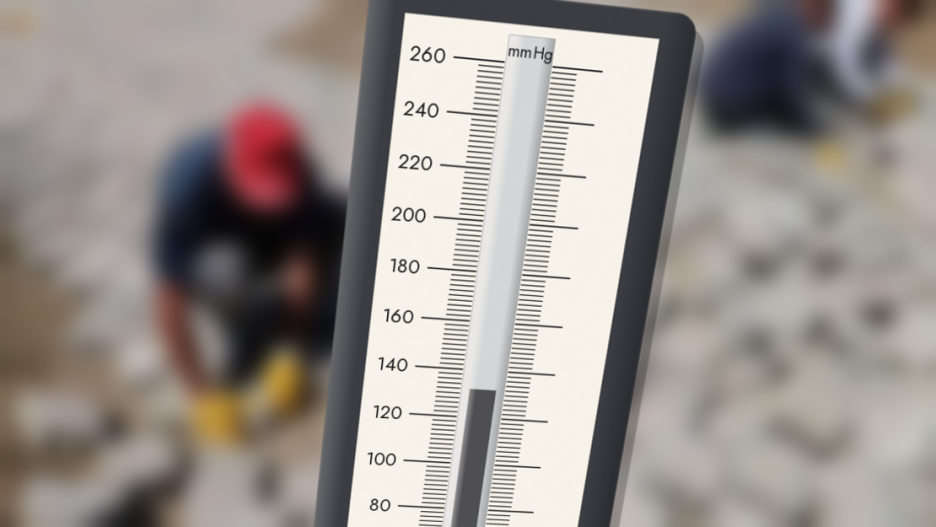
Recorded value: mmHg 132
